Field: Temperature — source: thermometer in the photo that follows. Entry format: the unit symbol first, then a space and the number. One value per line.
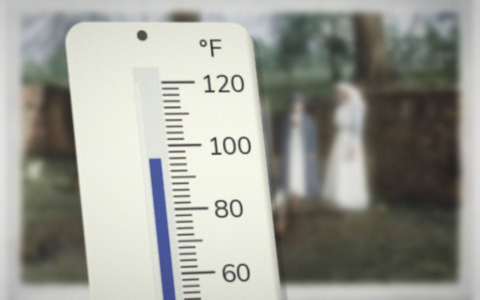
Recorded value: °F 96
